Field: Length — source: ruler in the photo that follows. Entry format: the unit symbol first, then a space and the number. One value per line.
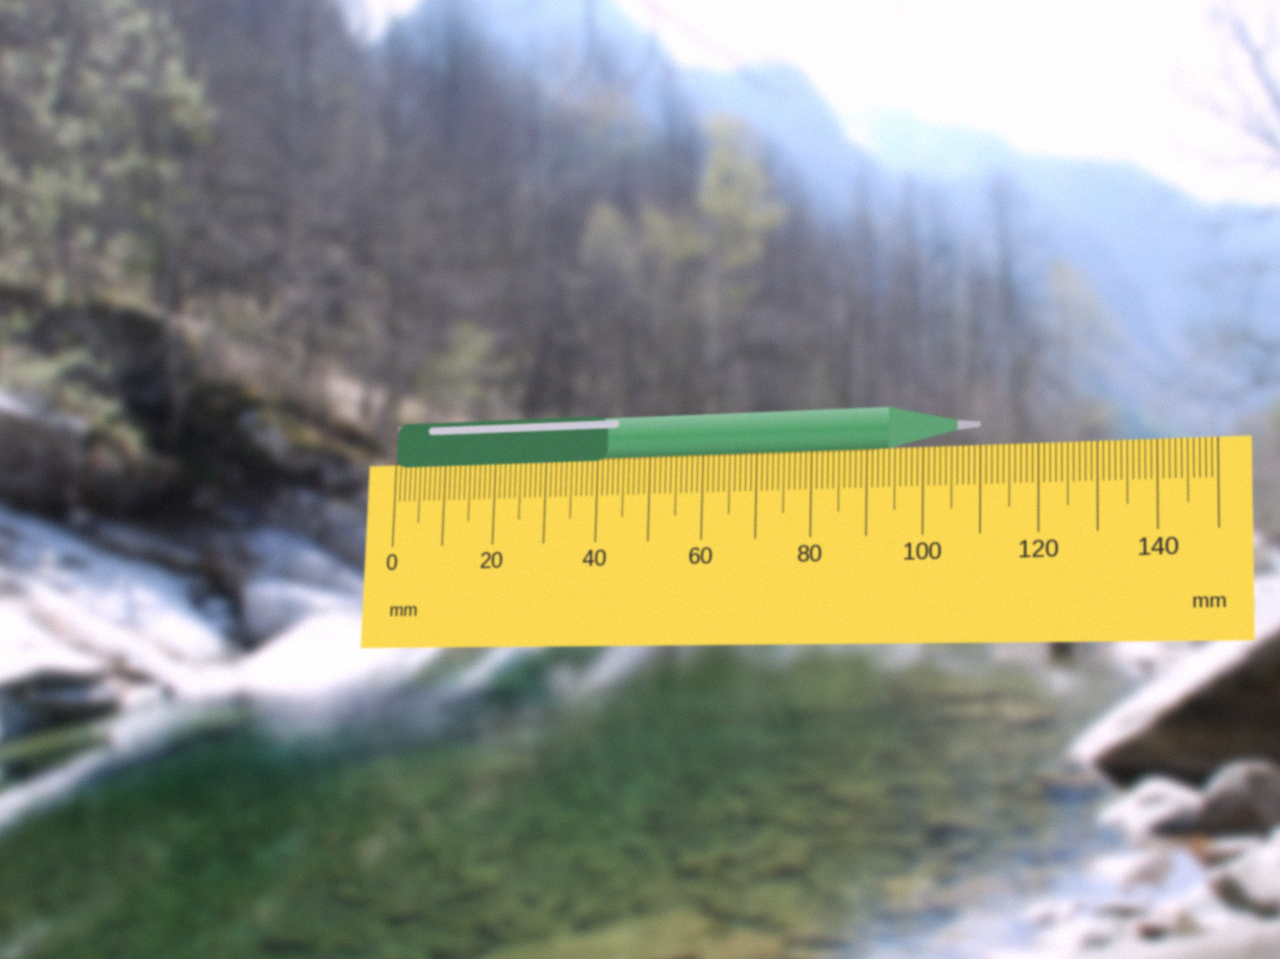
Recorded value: mm 110
